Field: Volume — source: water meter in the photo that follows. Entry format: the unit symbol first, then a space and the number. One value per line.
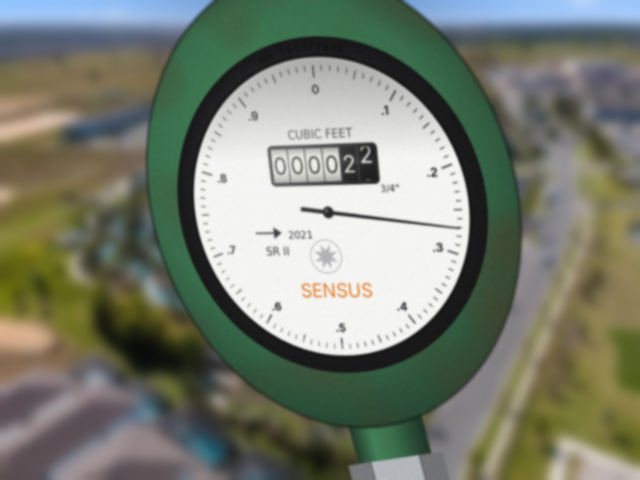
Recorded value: ft³ 22.27
